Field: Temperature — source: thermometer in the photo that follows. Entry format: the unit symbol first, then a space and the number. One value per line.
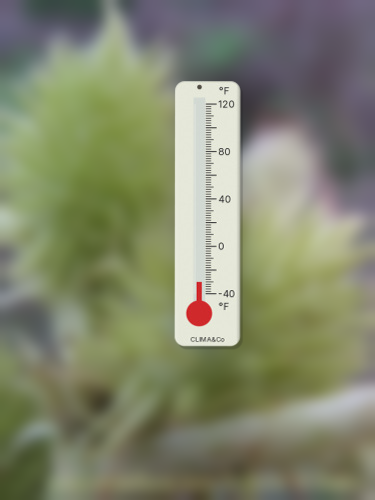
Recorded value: °F -30
